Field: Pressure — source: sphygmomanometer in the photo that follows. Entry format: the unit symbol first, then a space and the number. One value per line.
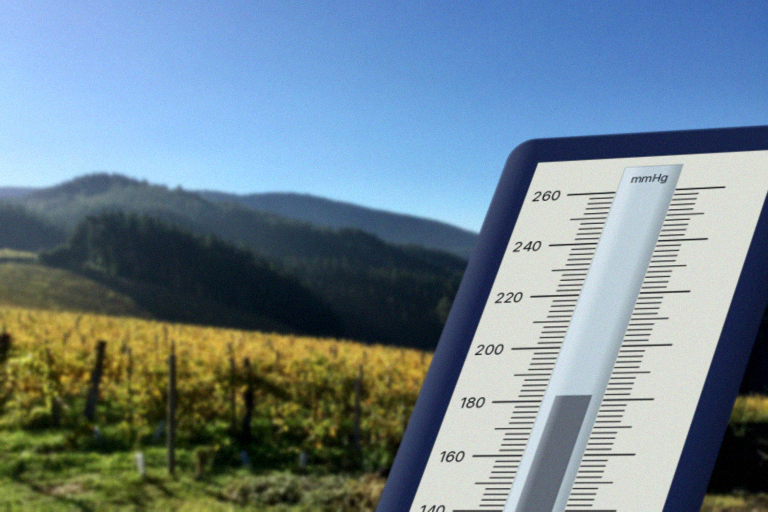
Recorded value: mmHg 182
